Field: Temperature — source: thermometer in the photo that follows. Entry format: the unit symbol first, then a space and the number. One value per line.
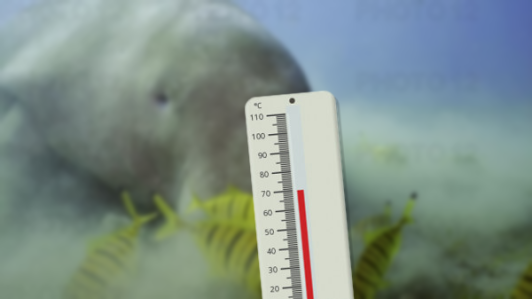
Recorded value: °C 70
